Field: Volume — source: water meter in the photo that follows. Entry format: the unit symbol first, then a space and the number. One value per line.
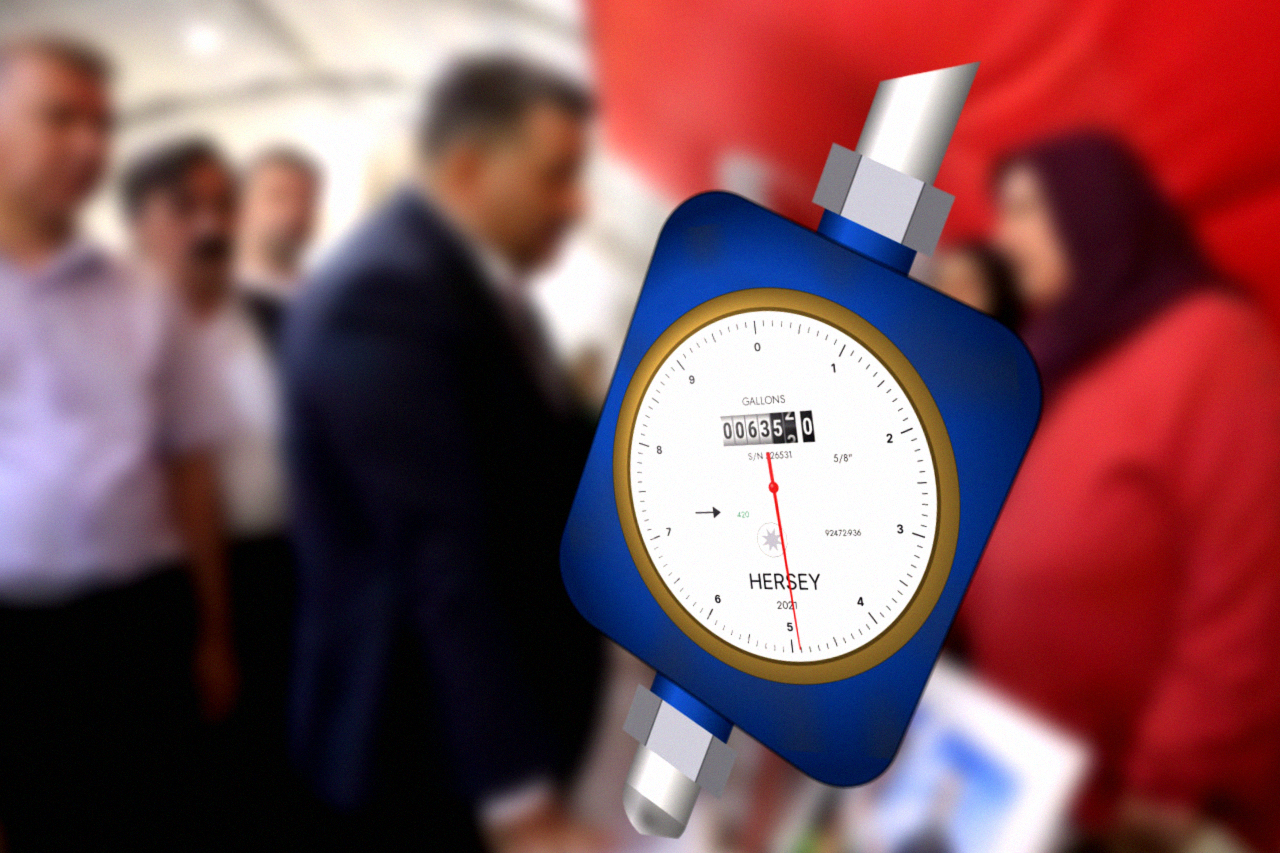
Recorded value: gal 63524.9
